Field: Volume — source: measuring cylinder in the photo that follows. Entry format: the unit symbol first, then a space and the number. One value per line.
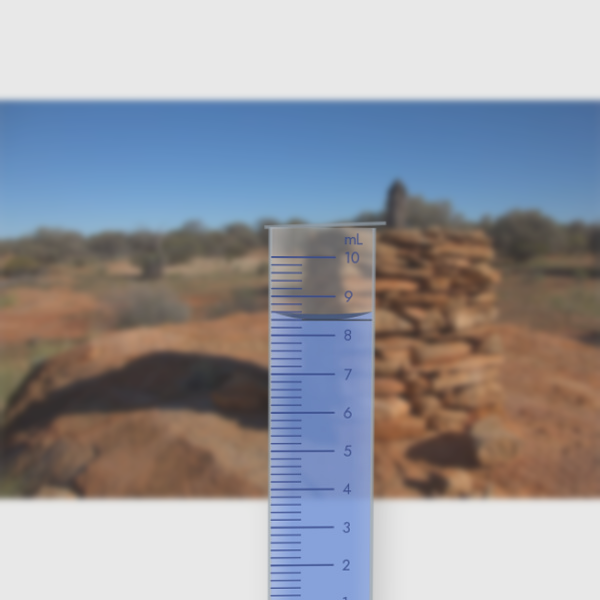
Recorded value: mL 8.4
